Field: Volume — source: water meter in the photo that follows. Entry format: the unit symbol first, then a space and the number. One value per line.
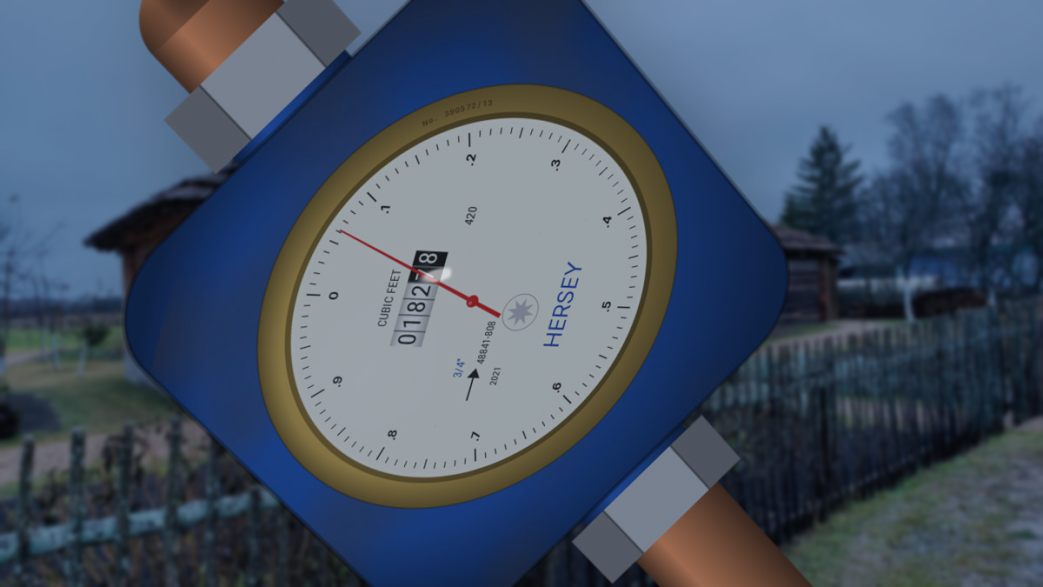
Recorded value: ft³ 18278.06
